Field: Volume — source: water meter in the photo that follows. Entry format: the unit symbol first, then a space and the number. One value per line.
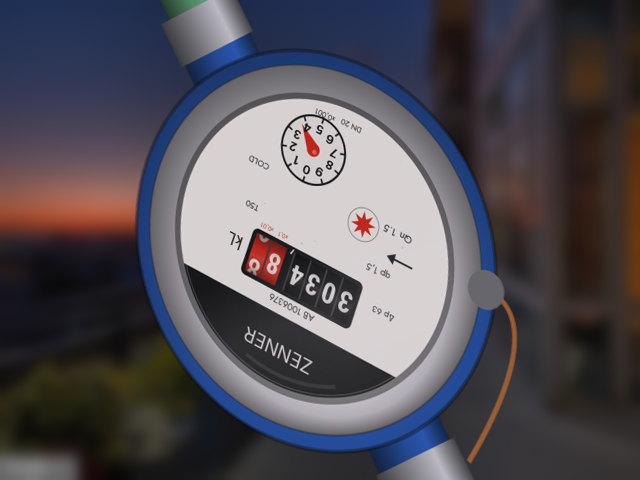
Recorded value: kL 3034.883
